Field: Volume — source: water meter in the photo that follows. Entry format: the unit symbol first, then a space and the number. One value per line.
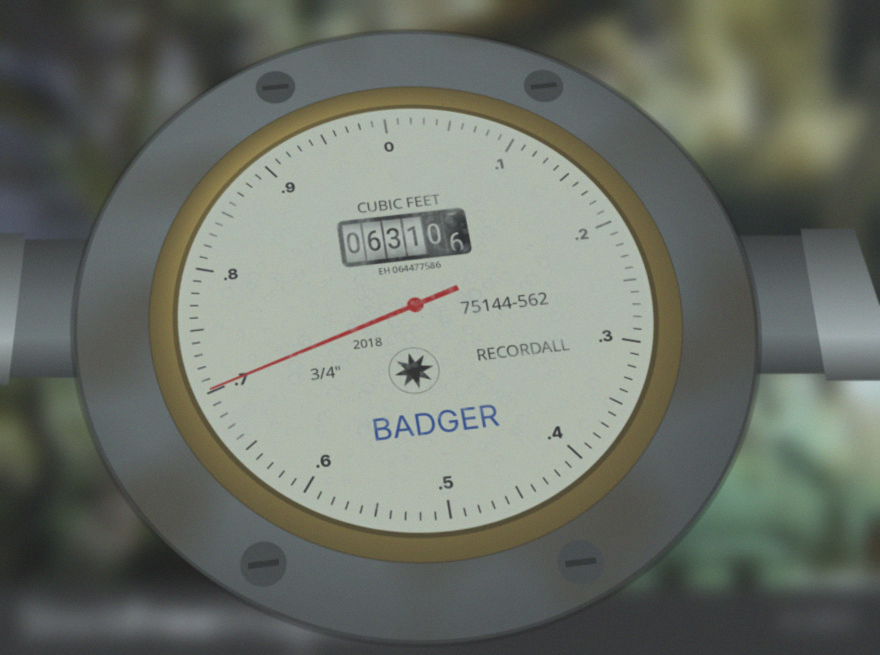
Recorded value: ft³ 63105.70
